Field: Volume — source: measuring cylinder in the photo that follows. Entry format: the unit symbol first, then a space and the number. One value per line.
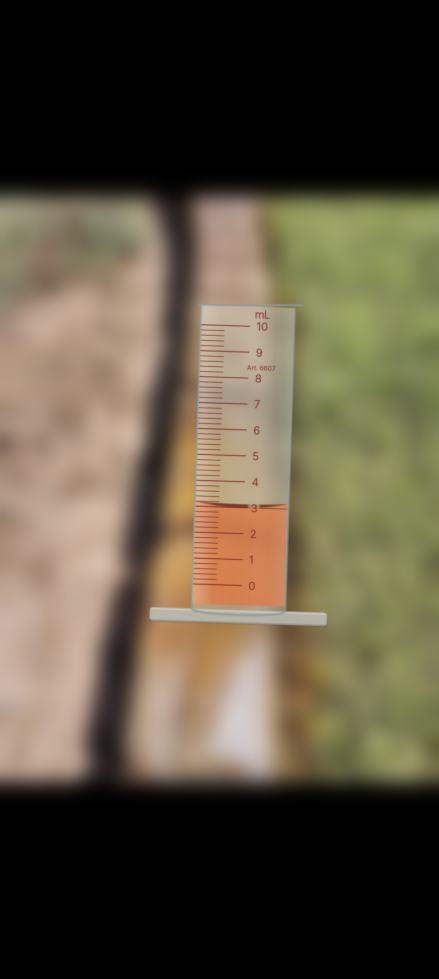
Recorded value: mL 3
